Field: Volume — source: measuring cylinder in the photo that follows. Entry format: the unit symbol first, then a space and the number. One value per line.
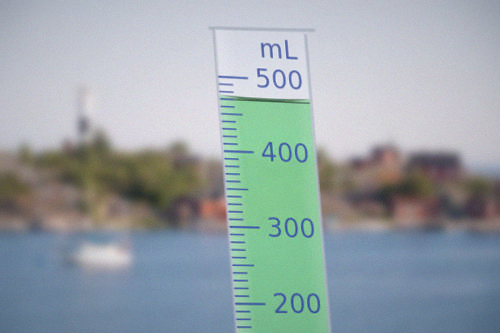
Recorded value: mL 470
